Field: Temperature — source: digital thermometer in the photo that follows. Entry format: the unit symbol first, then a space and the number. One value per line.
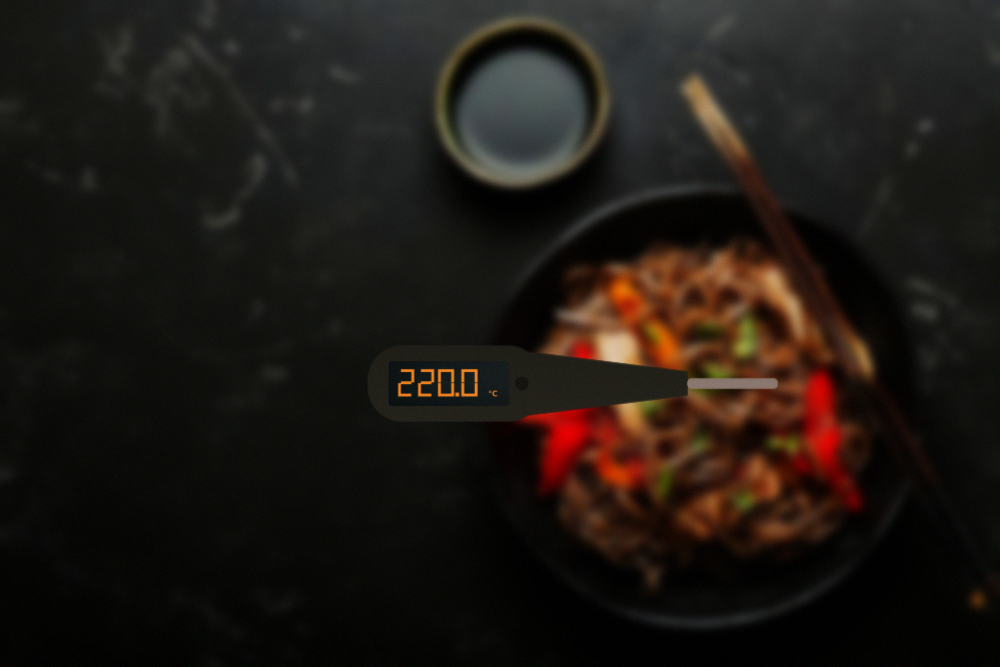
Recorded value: °C 220.0
